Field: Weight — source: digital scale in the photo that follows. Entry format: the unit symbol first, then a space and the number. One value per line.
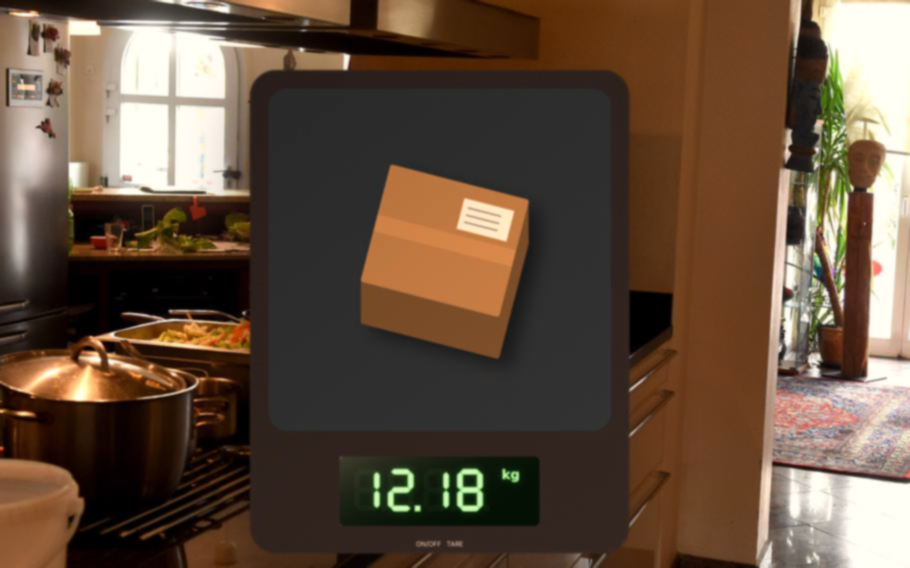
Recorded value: kg 12.18
